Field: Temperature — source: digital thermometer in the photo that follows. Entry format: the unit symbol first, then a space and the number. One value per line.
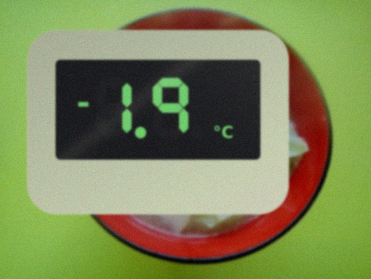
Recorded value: °C -1.9
